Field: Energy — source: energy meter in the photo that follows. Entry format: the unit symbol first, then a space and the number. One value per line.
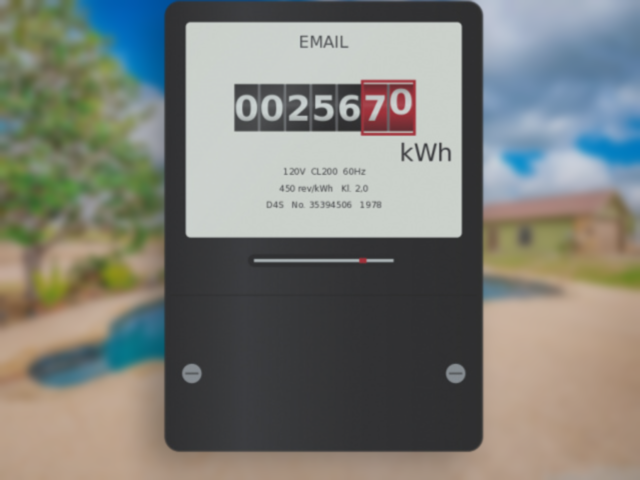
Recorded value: kWh 256.70
